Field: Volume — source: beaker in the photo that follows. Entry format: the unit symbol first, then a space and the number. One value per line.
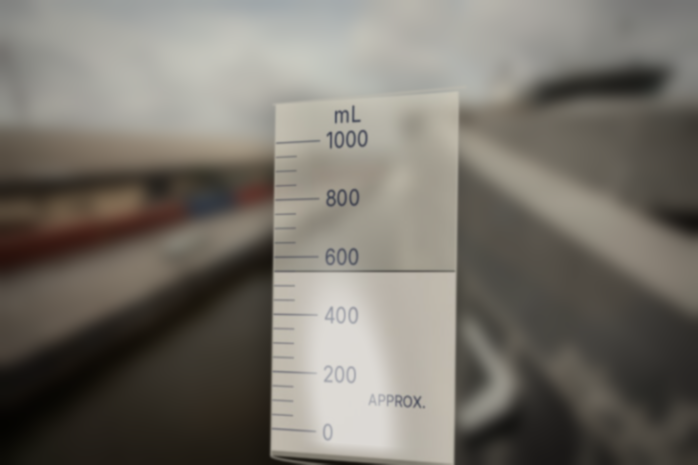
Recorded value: mL 550
